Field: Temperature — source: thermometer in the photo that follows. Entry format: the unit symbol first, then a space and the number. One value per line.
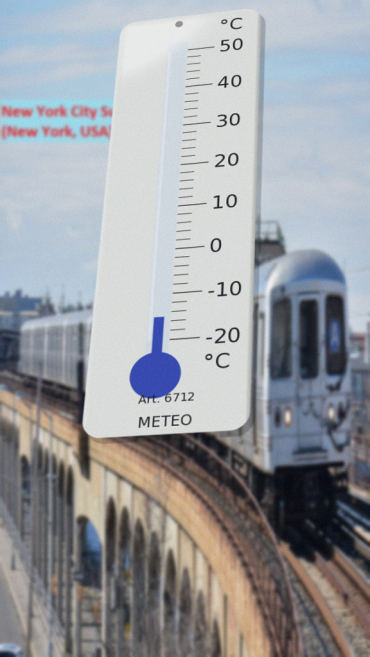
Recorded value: °C -15
